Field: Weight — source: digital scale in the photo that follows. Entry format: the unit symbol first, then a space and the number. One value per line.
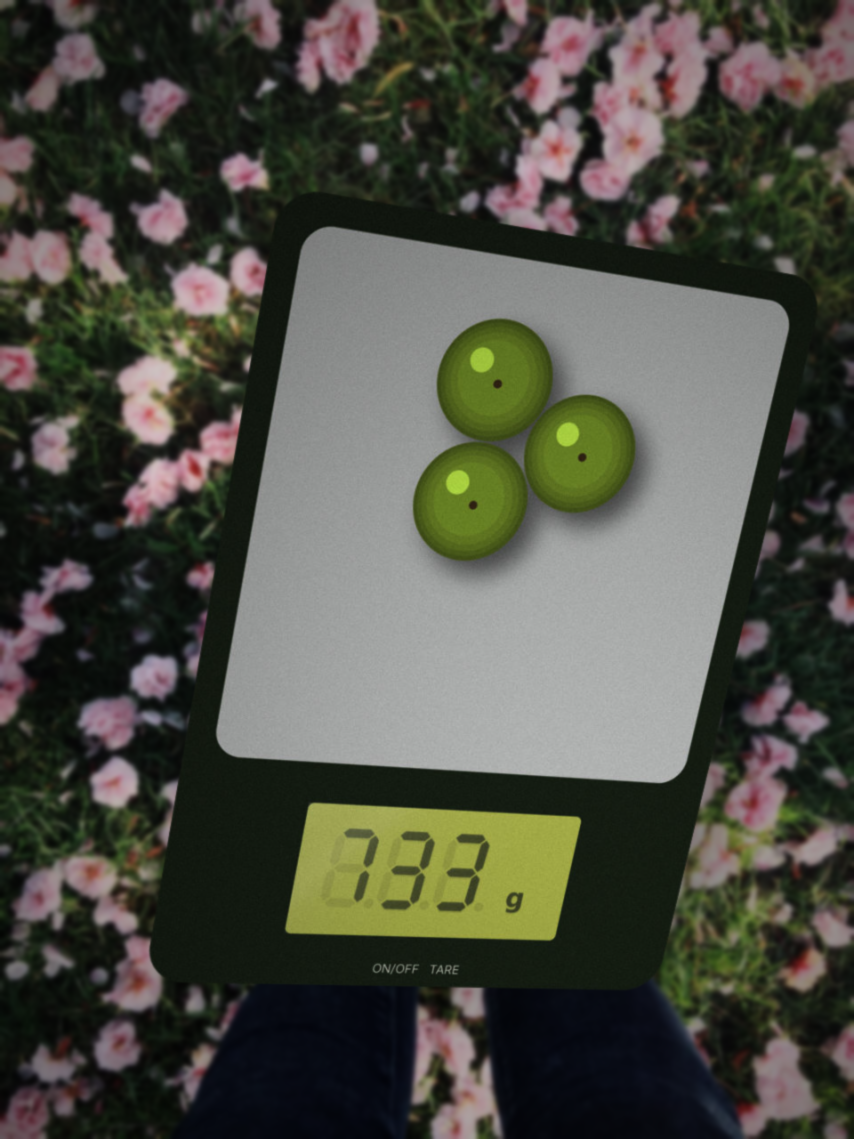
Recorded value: g 733
